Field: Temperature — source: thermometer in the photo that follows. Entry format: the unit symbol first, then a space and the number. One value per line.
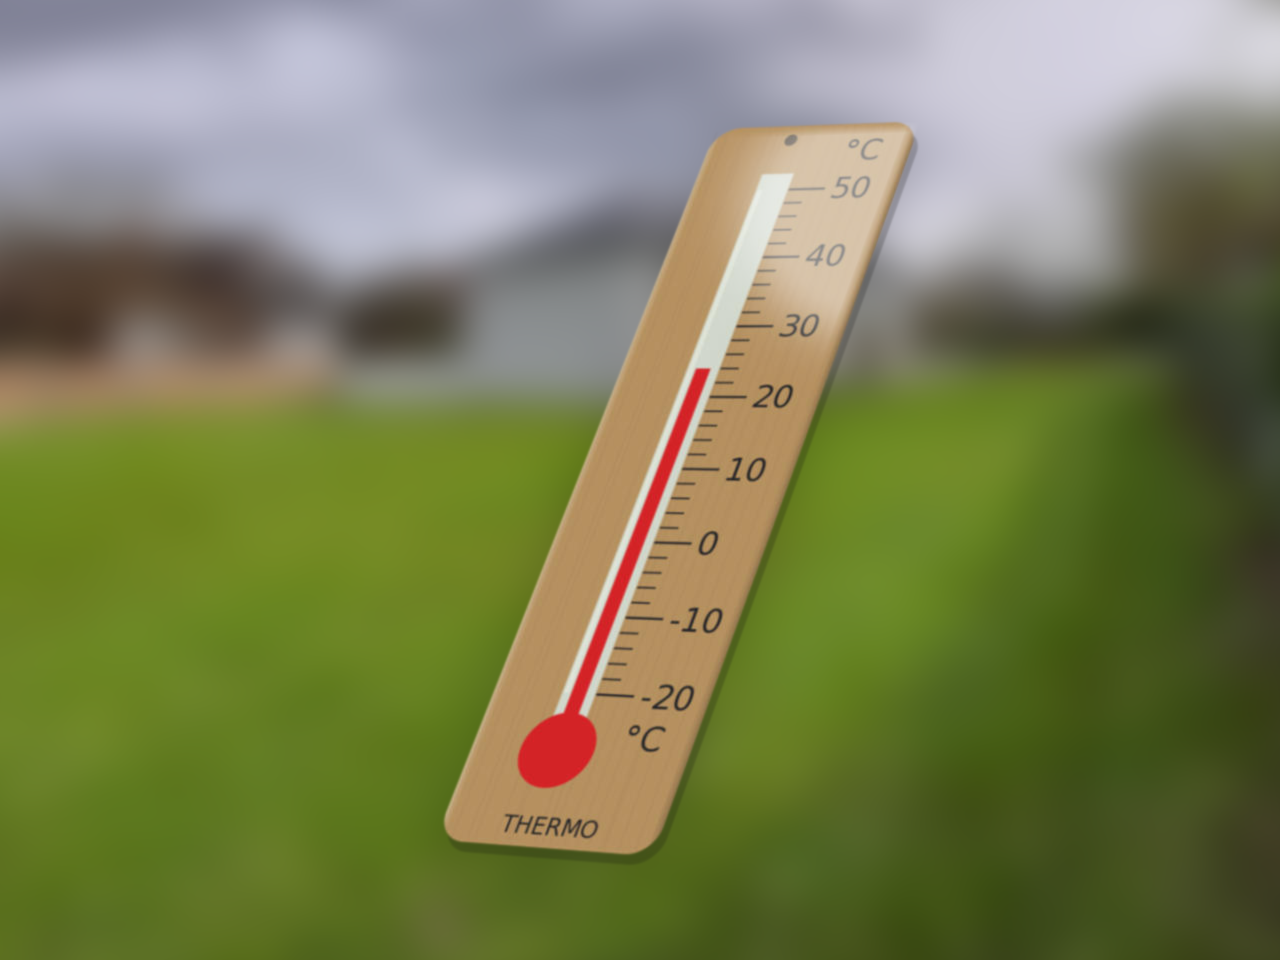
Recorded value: °C 24
